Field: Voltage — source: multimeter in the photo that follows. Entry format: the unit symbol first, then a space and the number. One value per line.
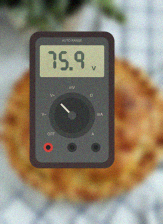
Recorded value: V 75.9
